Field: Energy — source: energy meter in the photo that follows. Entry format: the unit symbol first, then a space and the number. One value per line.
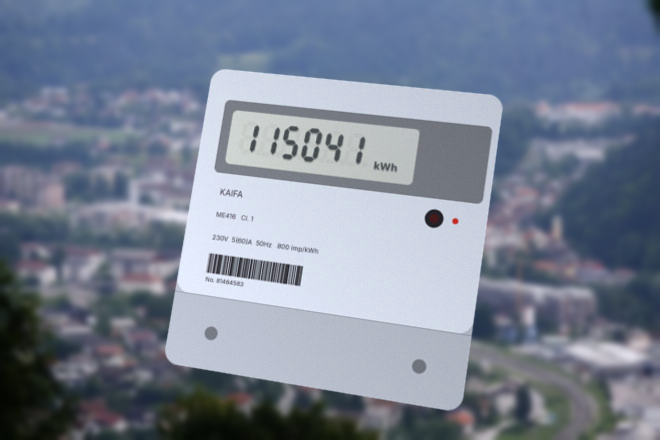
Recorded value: kWh 115041
